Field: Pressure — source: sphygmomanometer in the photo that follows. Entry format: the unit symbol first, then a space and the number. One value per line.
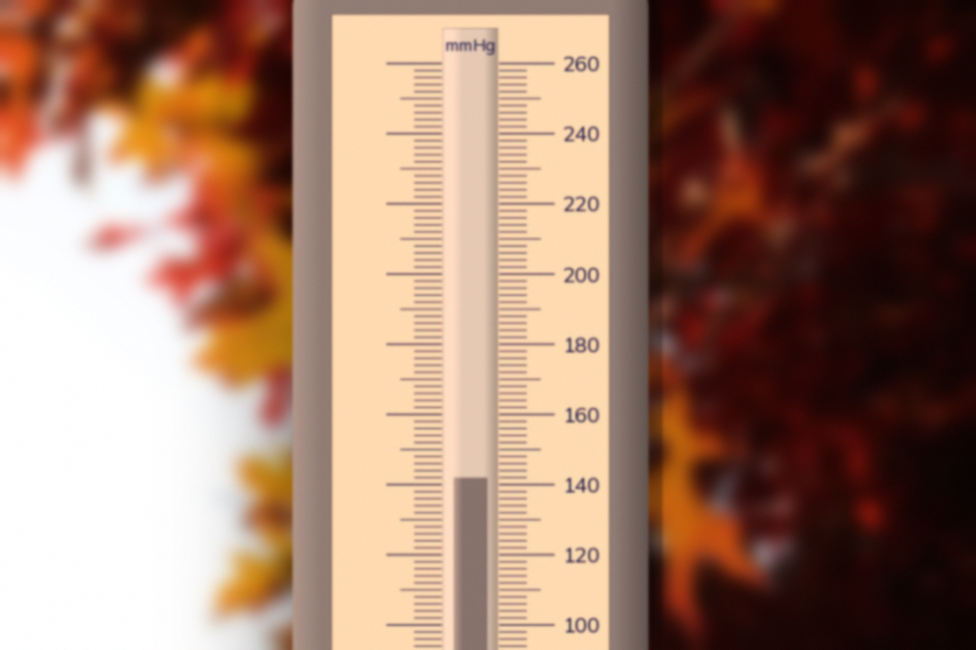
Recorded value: mmHg 142
